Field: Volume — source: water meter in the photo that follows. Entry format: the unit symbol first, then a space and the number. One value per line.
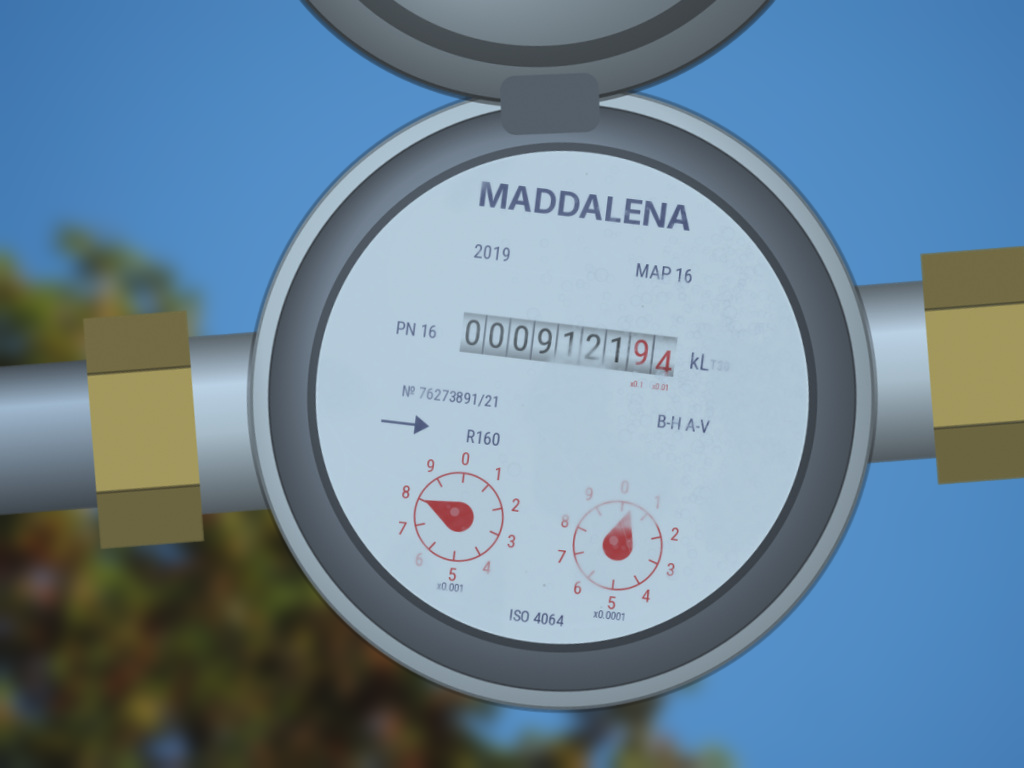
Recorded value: kL 9121.9380
